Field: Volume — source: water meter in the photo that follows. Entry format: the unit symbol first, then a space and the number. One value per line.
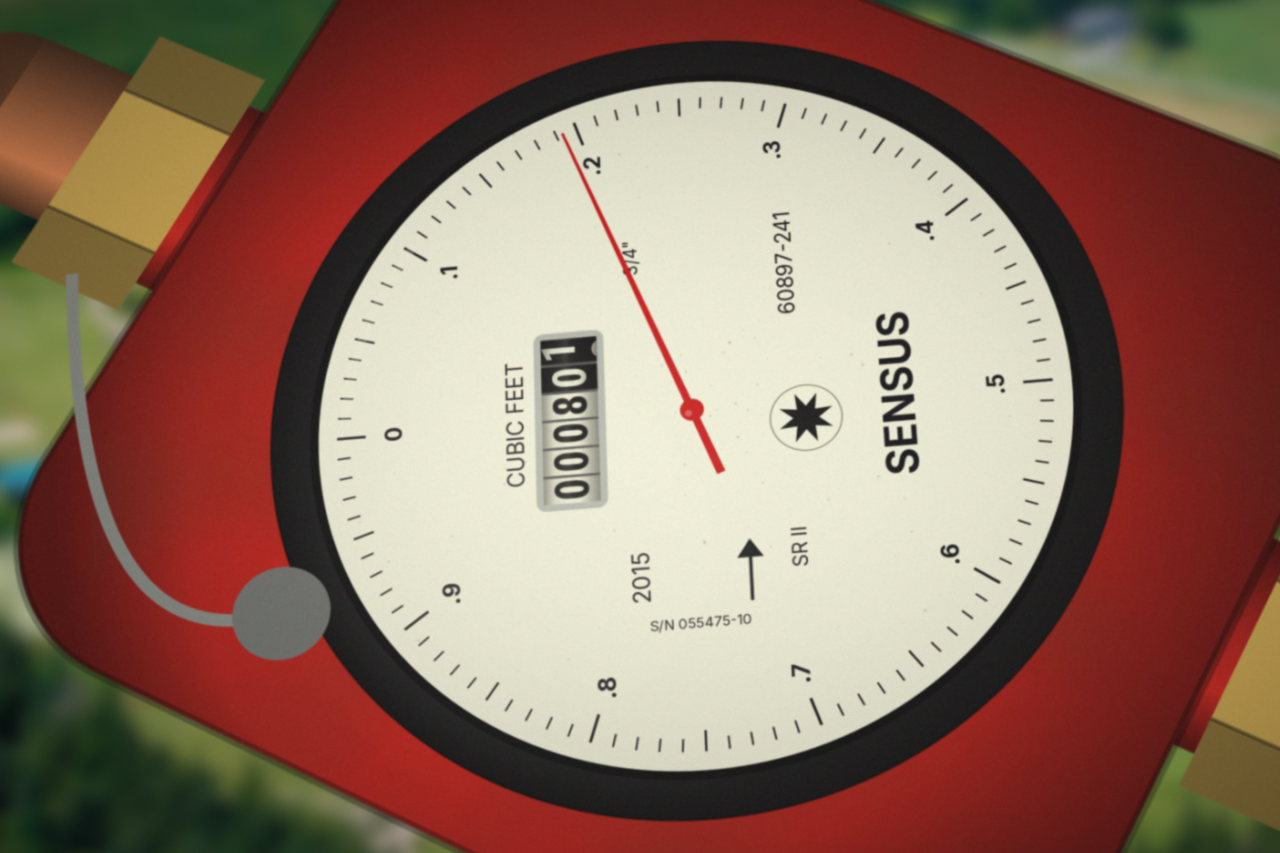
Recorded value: ft³ 801.19
